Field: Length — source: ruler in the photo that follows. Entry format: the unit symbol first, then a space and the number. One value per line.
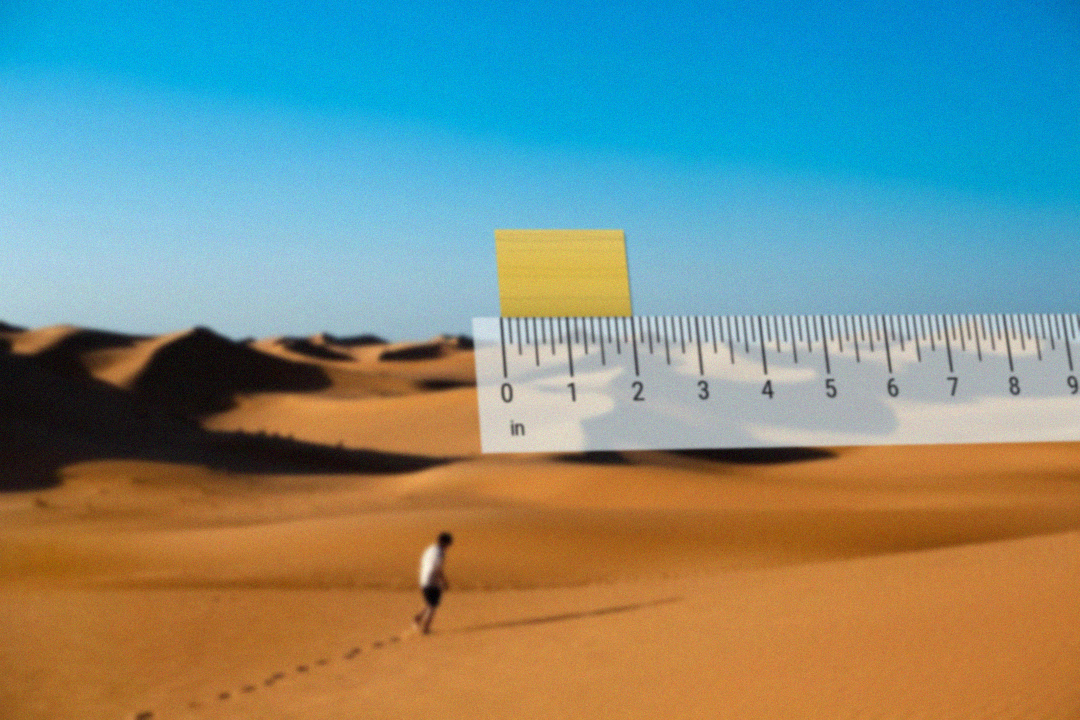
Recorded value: in 2
